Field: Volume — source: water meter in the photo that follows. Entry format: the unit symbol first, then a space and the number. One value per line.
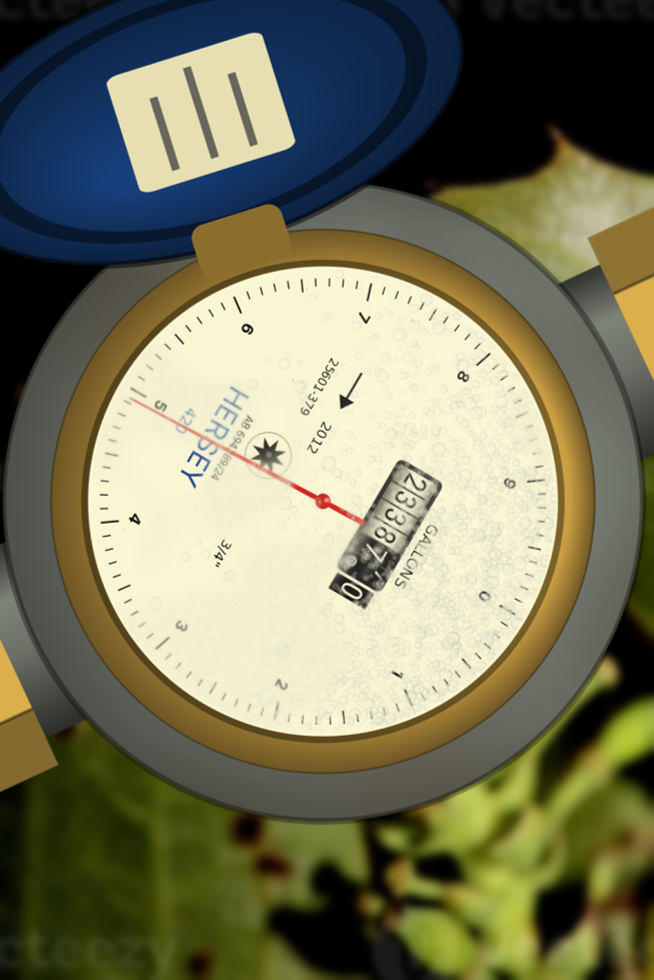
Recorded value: gal 2338774.9
